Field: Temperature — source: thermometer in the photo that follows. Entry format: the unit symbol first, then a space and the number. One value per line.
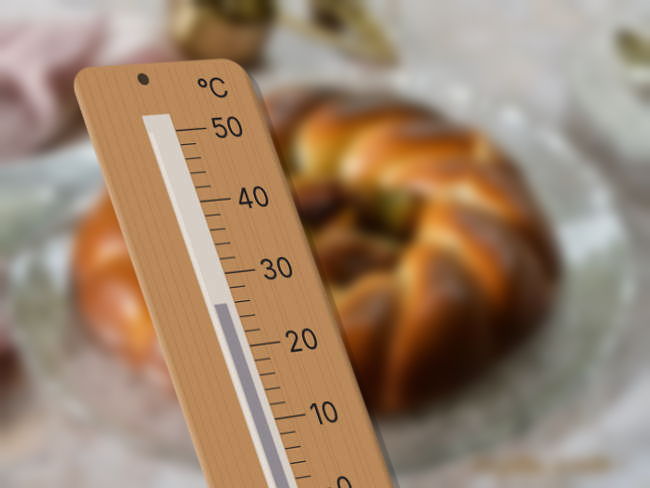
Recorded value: °C 26
